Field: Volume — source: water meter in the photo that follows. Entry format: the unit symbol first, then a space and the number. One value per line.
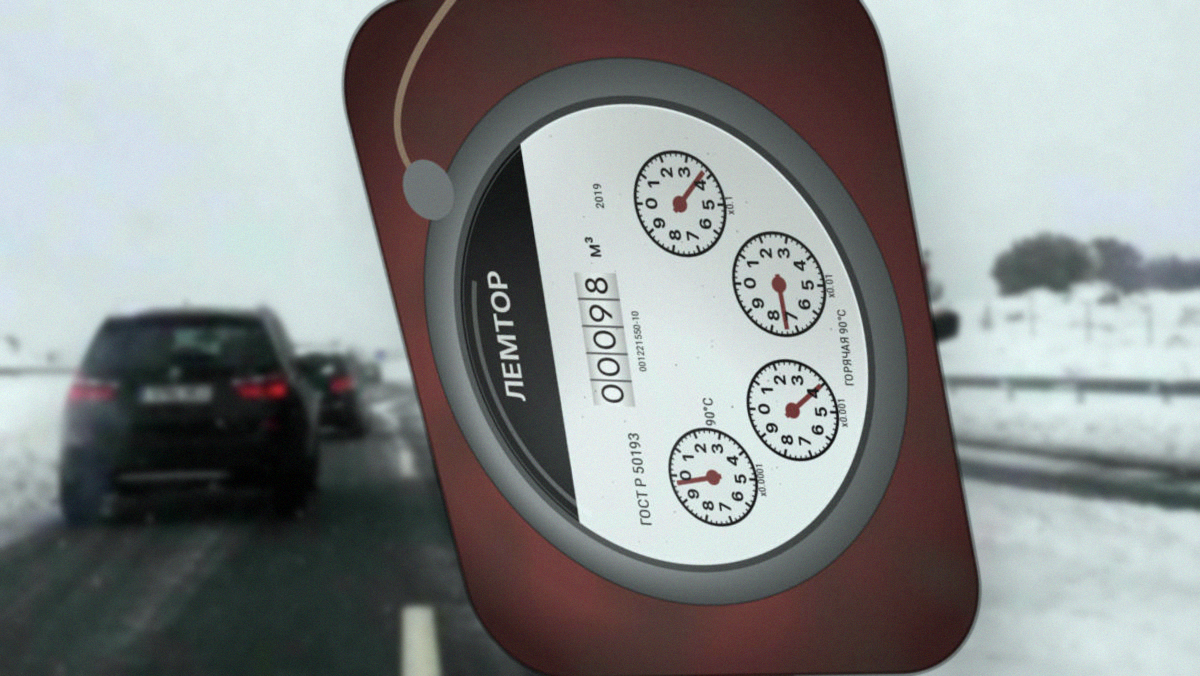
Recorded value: m³ 98.3739
